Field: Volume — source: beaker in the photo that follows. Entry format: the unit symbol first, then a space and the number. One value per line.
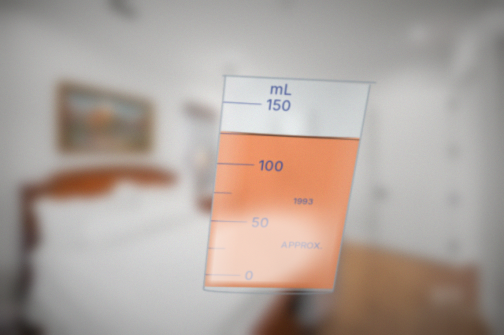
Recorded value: mL 125
